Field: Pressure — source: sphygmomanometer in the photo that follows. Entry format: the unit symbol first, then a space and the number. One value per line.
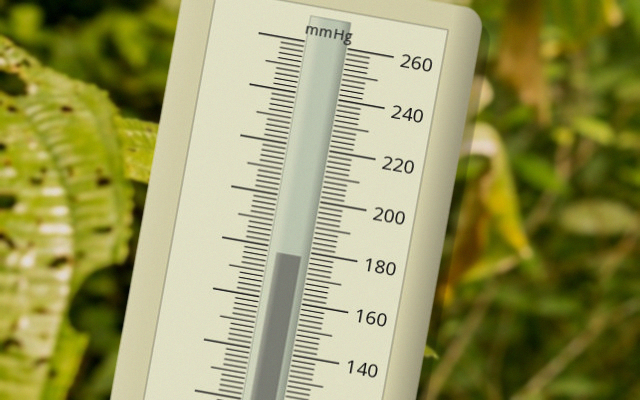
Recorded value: mmHg 178
